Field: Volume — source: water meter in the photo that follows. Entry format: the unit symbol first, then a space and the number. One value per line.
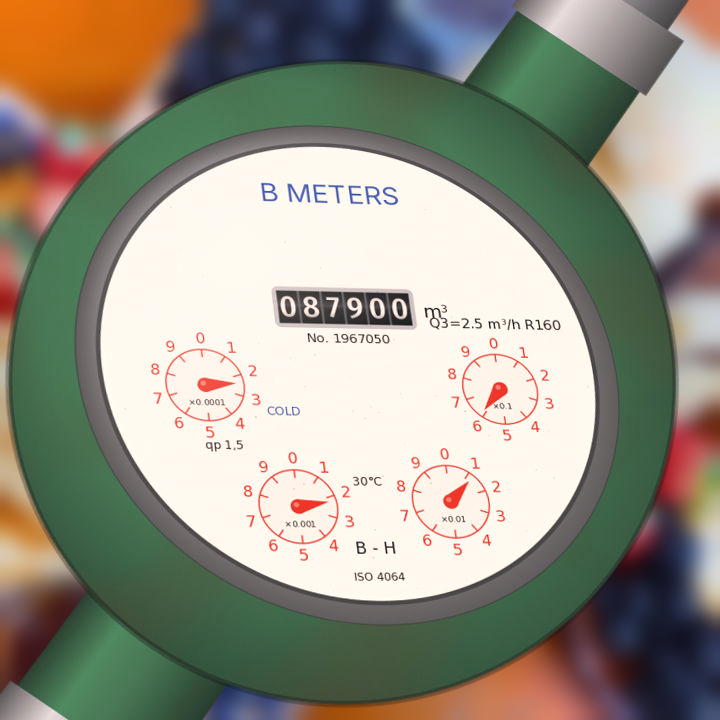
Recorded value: m³ 87900.6122
